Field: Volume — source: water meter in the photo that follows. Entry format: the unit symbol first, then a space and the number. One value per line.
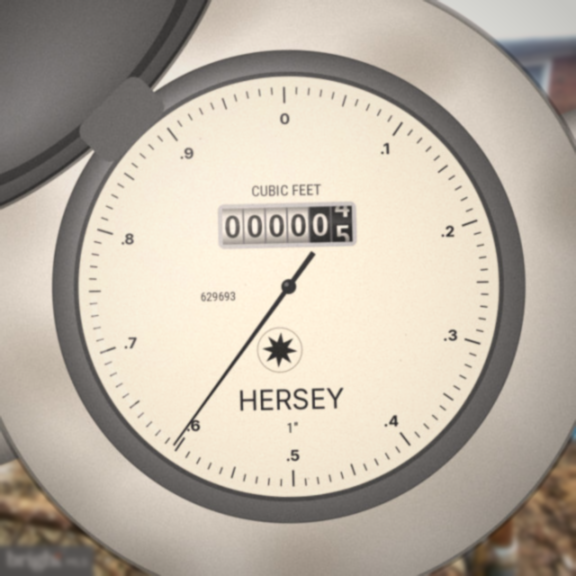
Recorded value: ft³ 4.60
